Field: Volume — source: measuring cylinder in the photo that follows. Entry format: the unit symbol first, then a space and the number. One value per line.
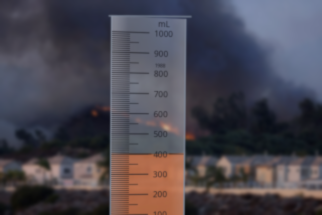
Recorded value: mL 400
